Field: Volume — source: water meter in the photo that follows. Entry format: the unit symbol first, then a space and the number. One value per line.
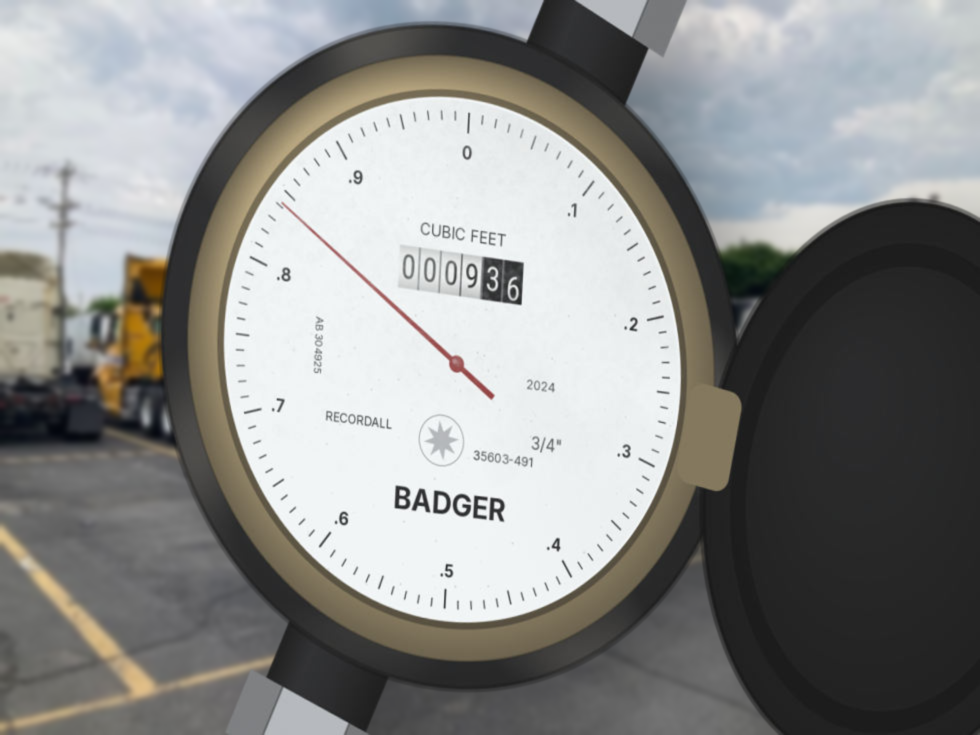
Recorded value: ft³ 935.84
